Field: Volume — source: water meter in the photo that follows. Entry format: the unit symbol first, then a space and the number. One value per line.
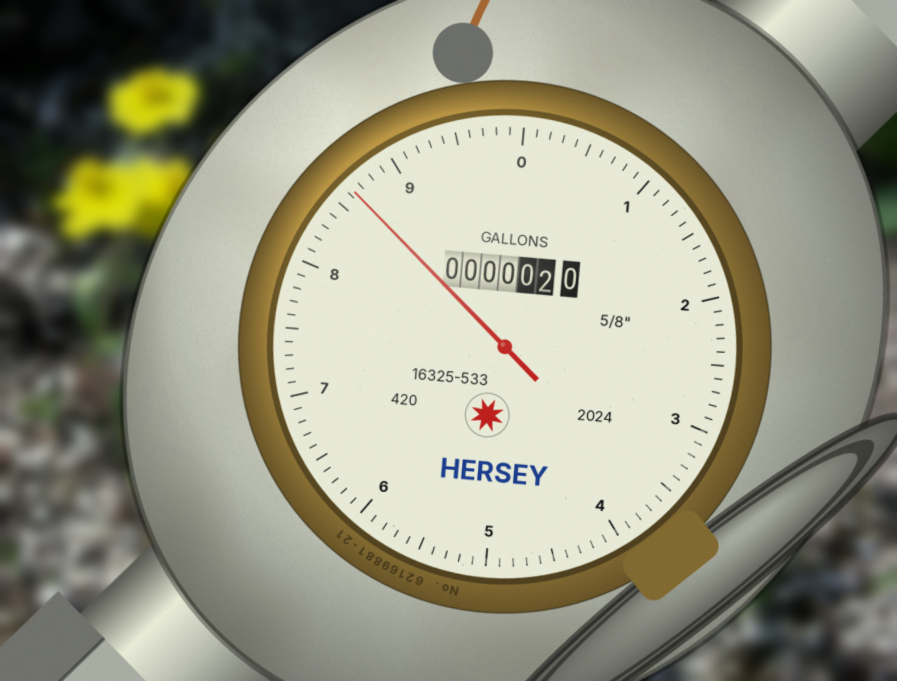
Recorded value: gal 18.6
